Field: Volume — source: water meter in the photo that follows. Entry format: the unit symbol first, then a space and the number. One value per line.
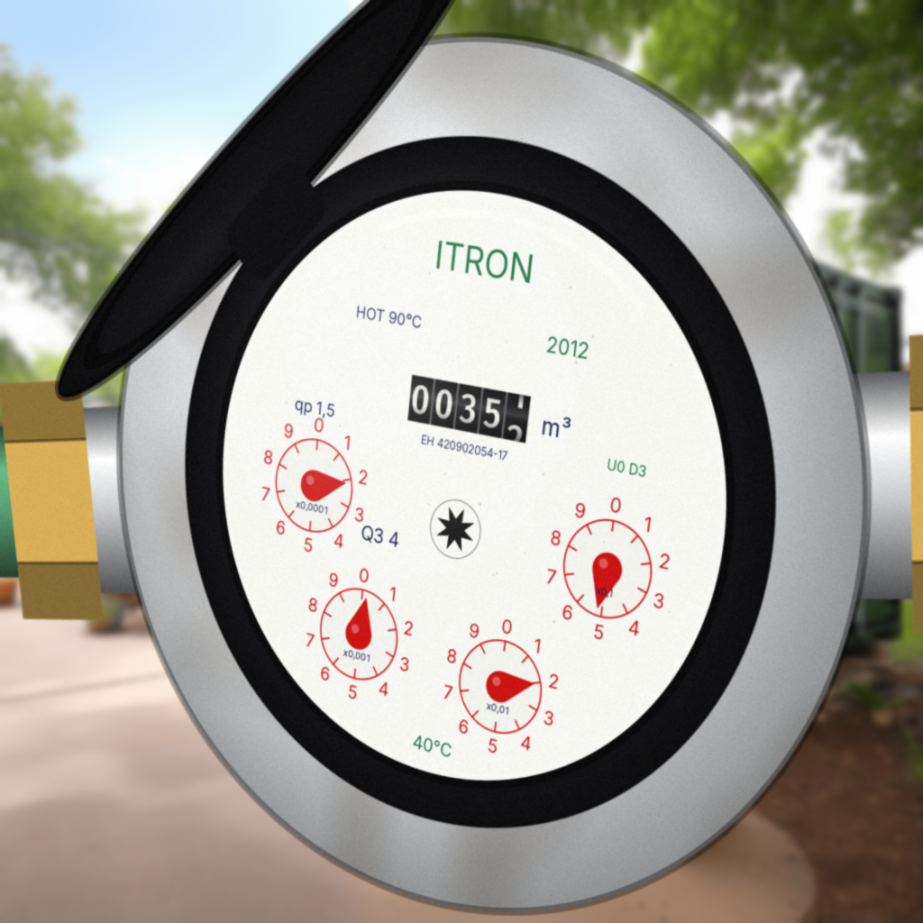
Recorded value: m³ 351.5202
